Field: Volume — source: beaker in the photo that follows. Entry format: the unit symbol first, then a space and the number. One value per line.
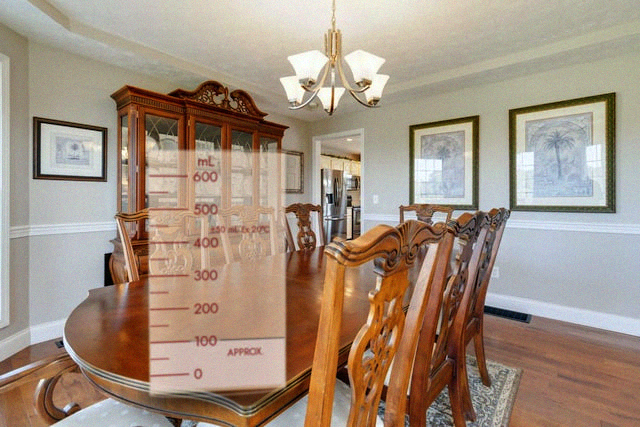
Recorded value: mL 100
